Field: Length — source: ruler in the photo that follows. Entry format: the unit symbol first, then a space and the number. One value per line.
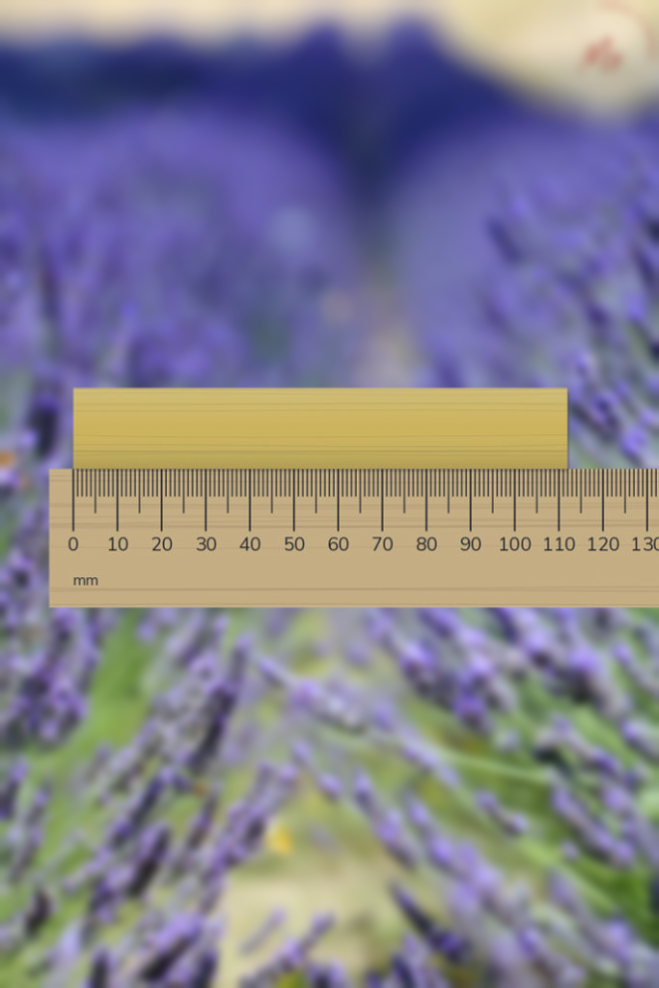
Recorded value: mm 112
